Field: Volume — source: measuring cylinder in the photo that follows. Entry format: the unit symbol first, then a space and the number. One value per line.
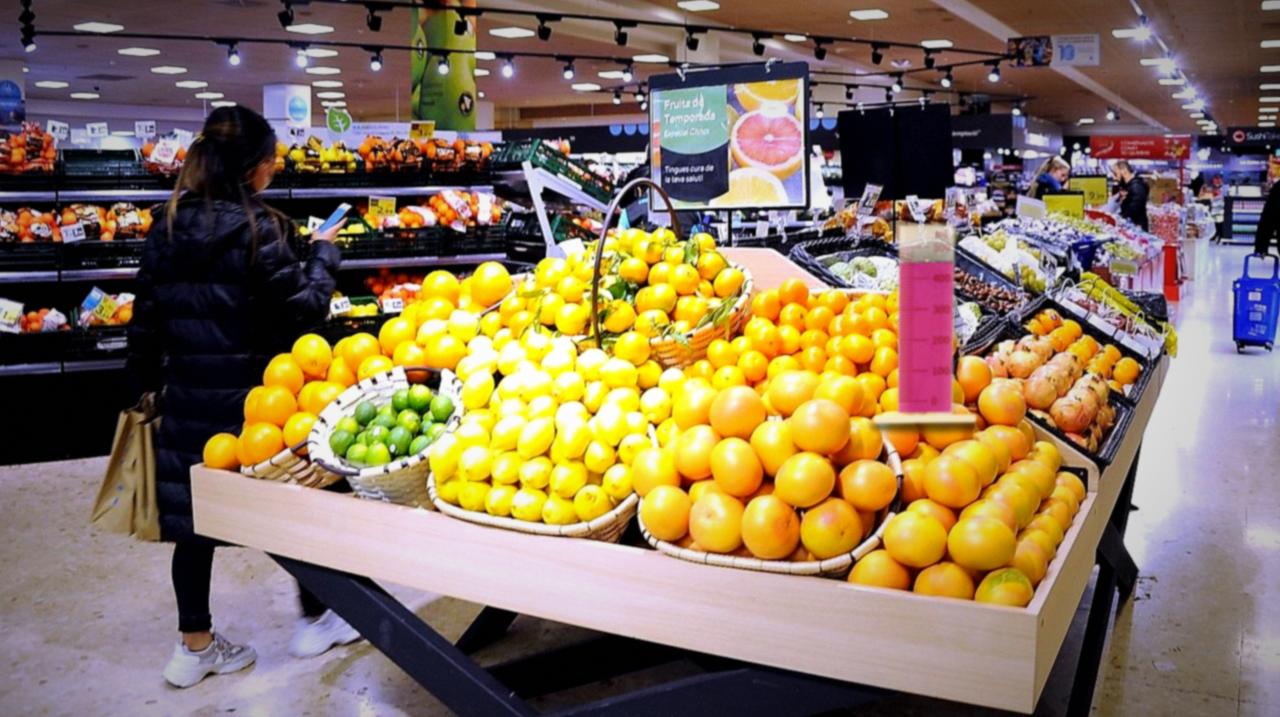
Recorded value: mL 450
